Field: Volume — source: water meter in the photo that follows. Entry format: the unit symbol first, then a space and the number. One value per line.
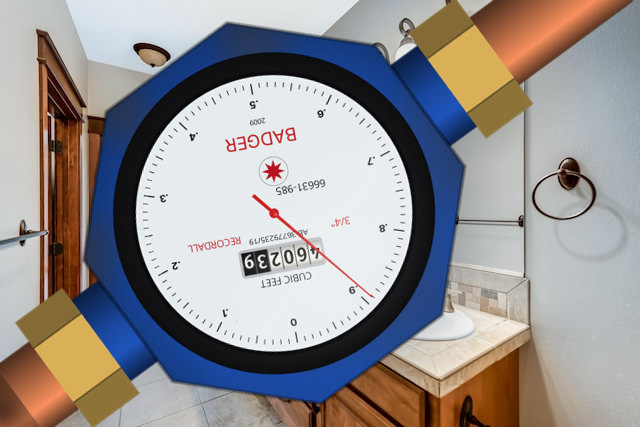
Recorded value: ft³ 460238.89
